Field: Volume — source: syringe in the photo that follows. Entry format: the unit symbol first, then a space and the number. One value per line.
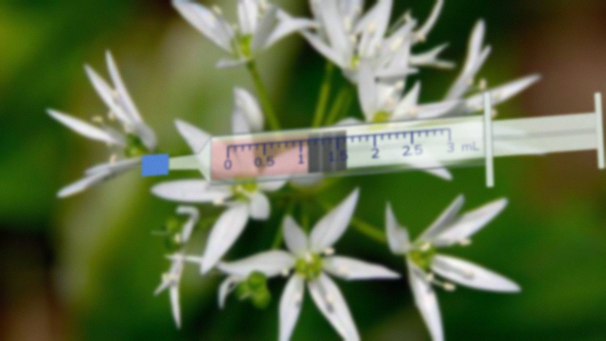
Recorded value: mL 1.1
